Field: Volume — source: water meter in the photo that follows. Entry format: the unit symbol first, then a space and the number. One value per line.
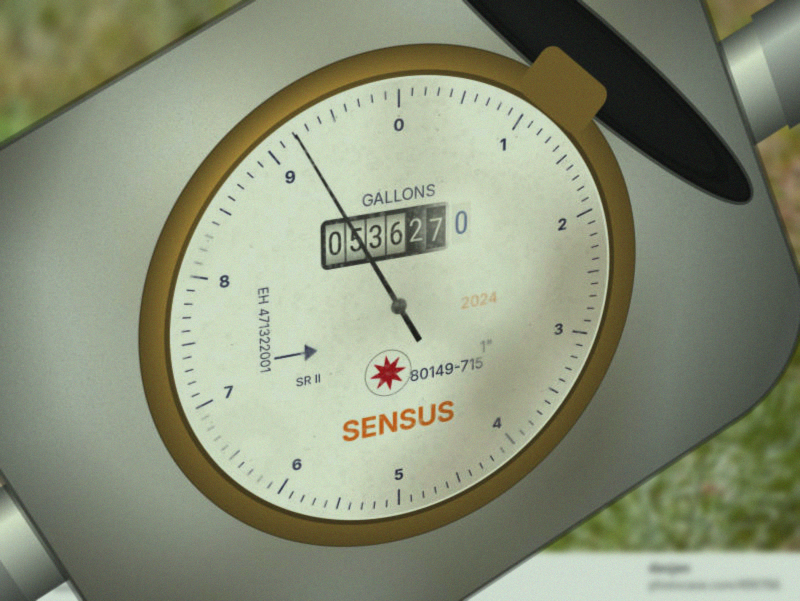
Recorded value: gal 536269.2
